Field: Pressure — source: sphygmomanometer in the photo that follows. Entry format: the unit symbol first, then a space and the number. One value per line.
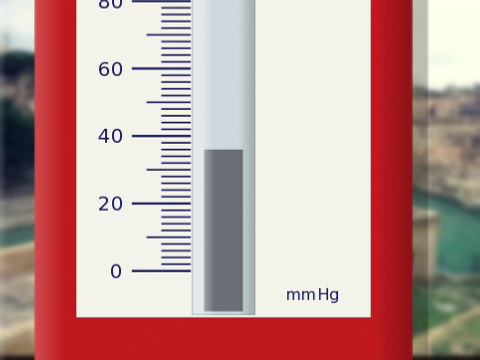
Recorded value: mmHg 36
